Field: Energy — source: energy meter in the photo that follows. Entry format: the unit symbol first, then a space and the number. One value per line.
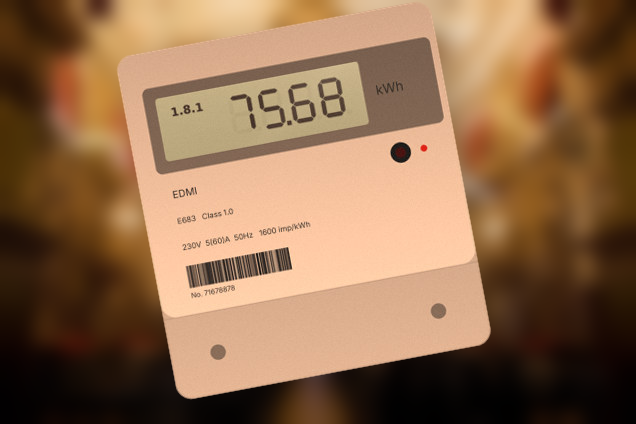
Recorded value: kWh 75.68
